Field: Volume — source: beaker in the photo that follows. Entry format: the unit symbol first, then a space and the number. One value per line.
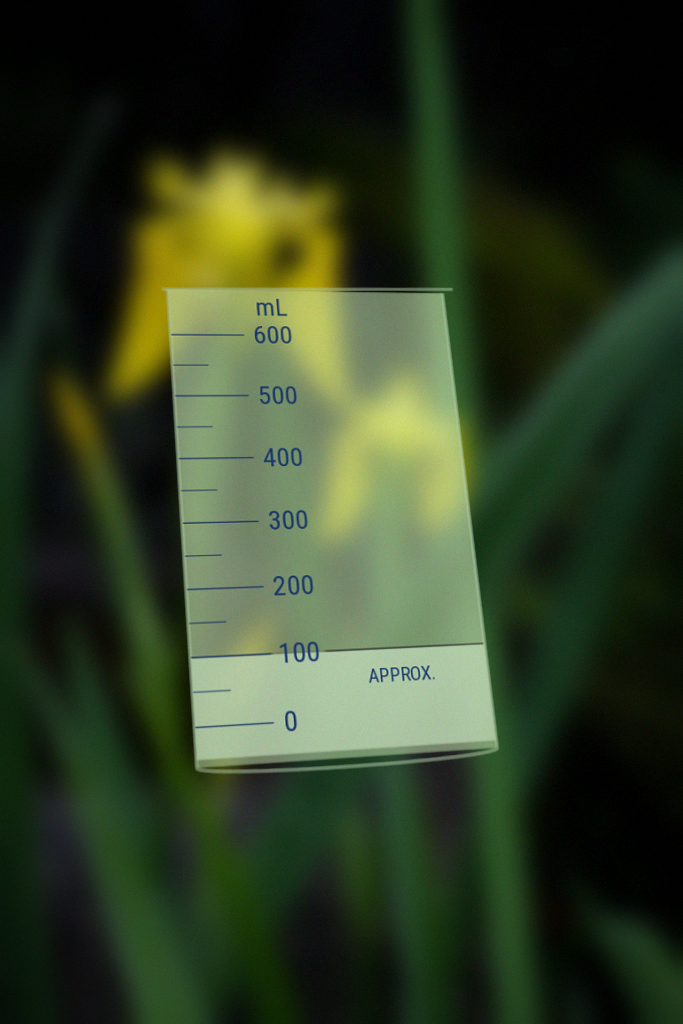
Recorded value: mL 100
